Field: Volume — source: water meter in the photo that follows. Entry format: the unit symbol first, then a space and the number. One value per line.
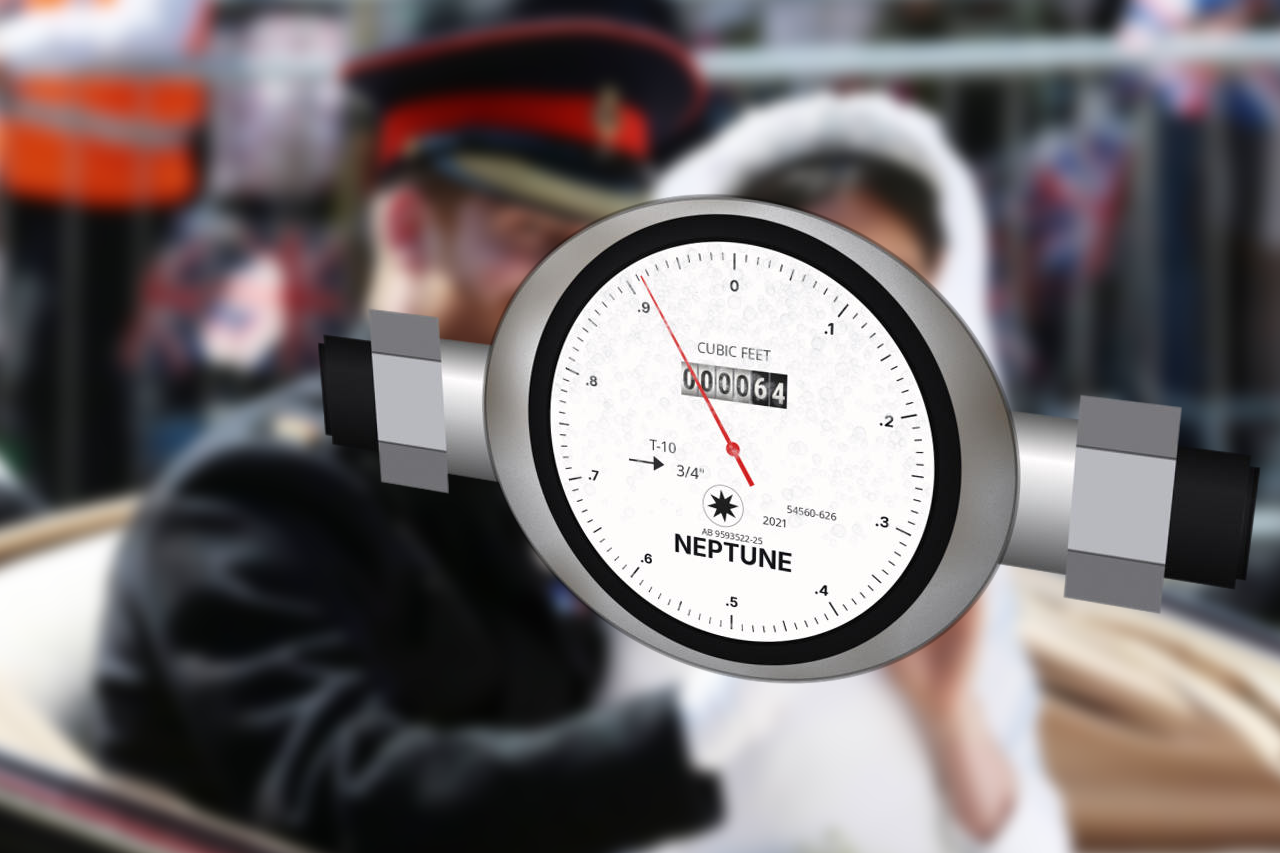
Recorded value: ft³ 63.91
